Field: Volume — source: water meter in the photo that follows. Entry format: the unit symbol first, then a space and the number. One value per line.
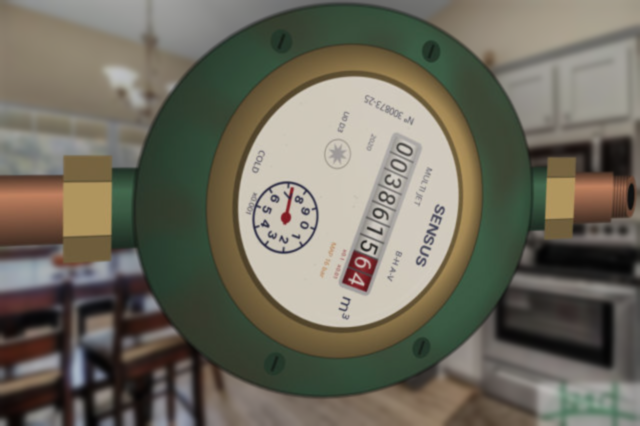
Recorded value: m³ 38615.647
